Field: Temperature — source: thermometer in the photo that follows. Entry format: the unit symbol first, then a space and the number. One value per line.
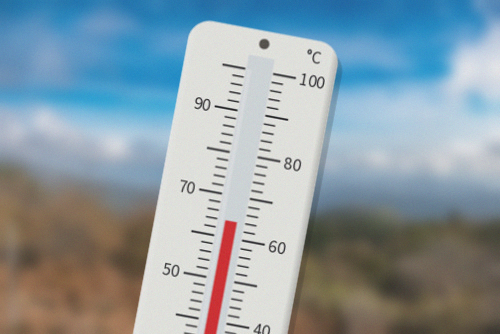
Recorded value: °C 64
